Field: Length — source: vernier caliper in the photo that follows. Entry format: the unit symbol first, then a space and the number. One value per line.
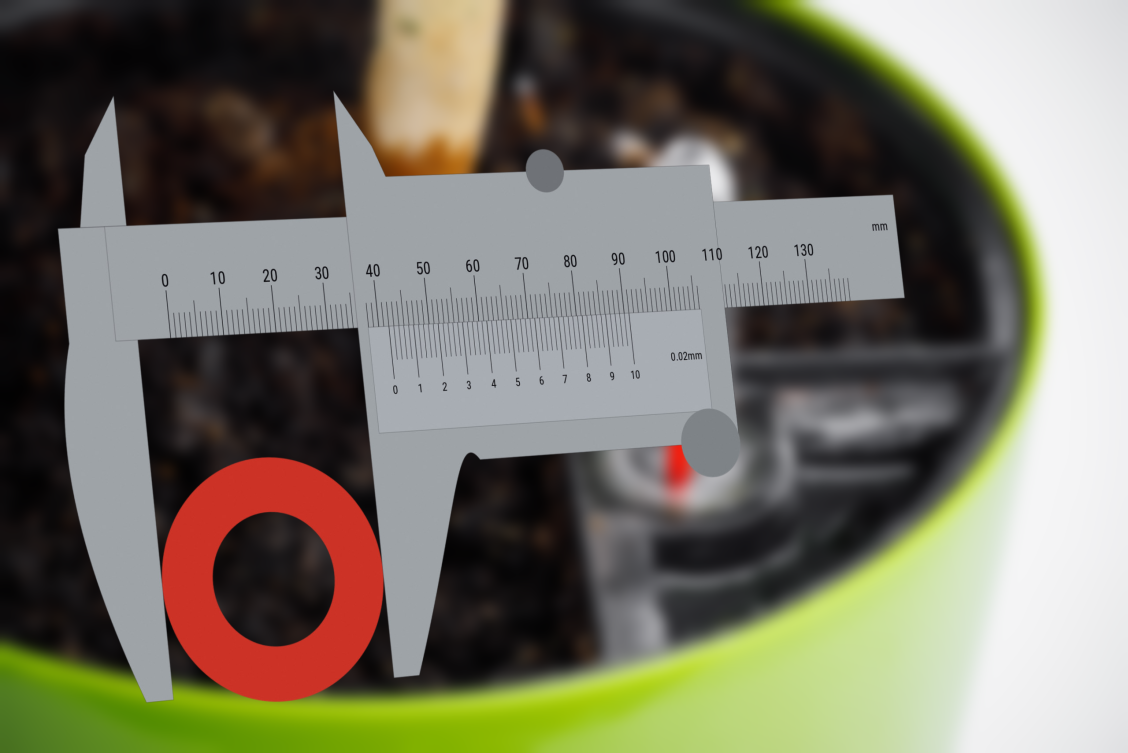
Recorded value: mm 42.0
